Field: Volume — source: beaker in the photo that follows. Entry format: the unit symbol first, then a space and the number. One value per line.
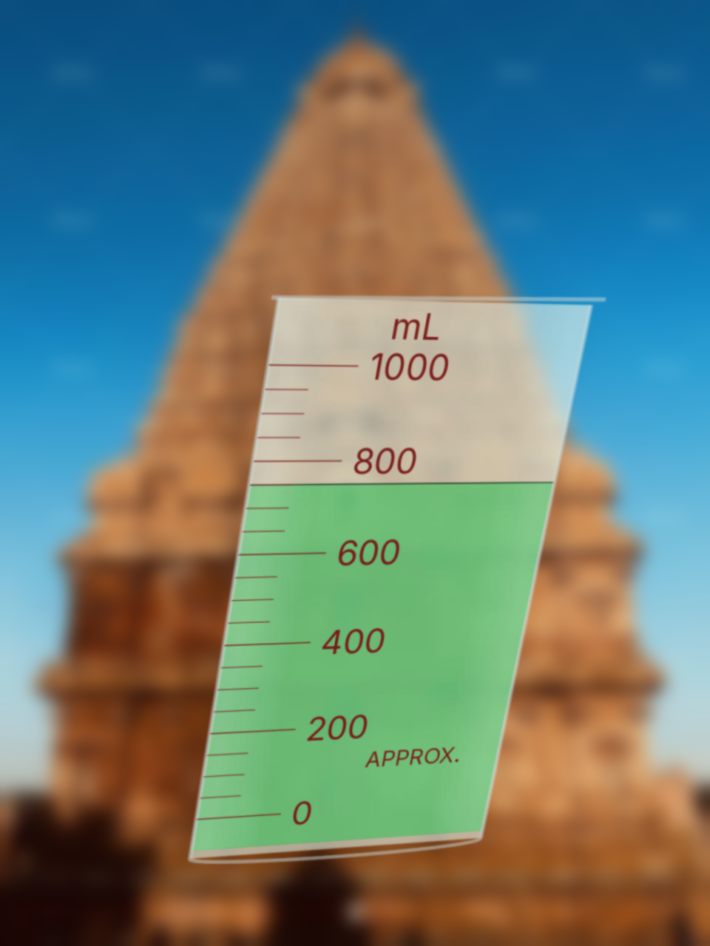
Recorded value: mL 750
